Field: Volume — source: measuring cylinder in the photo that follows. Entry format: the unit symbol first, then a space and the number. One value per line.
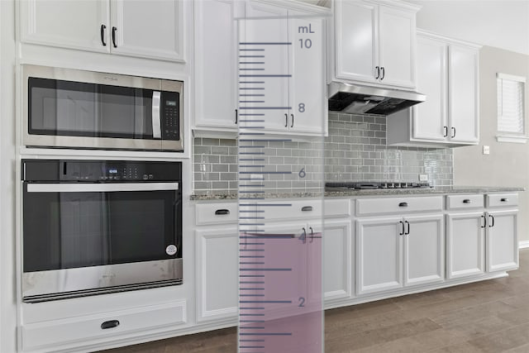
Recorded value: mL 4
